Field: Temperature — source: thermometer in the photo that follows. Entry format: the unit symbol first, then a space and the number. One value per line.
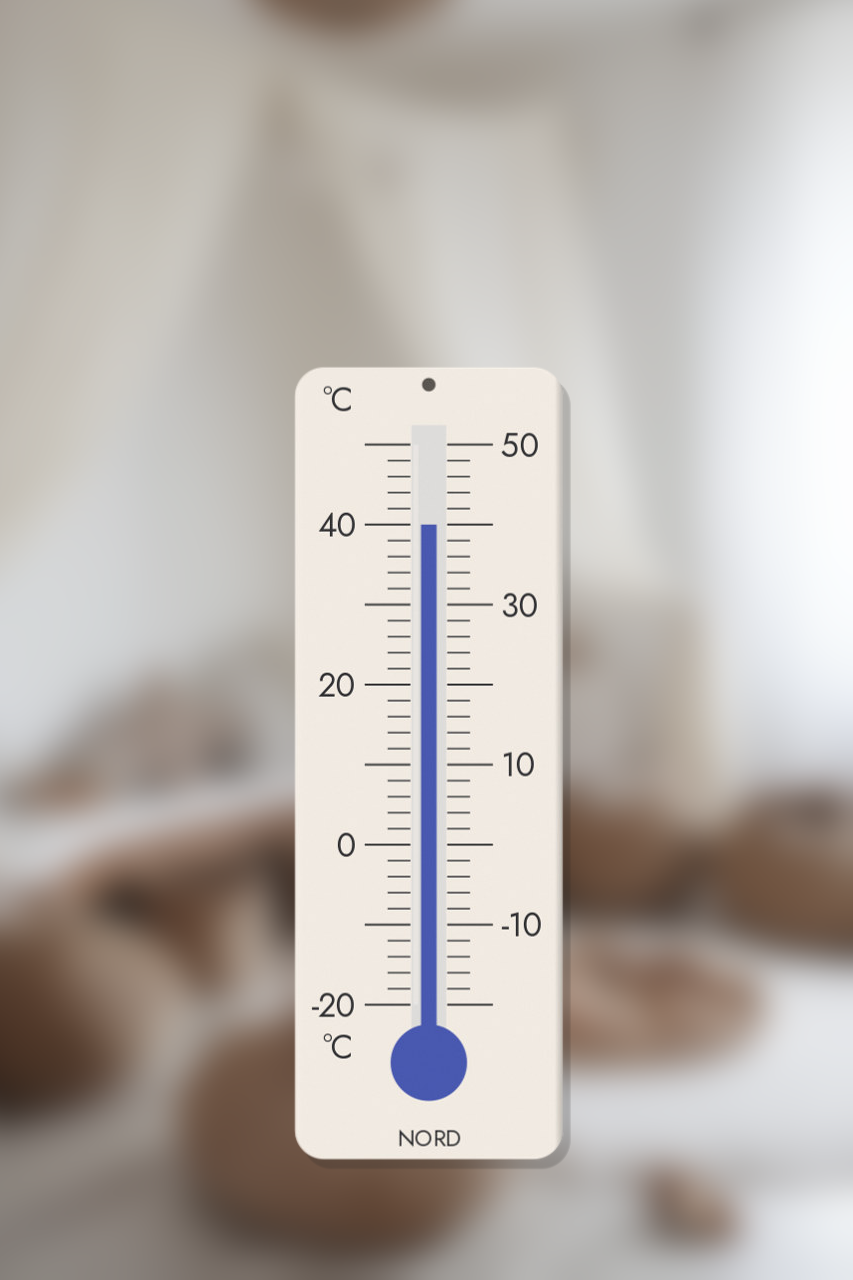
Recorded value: °C 40
